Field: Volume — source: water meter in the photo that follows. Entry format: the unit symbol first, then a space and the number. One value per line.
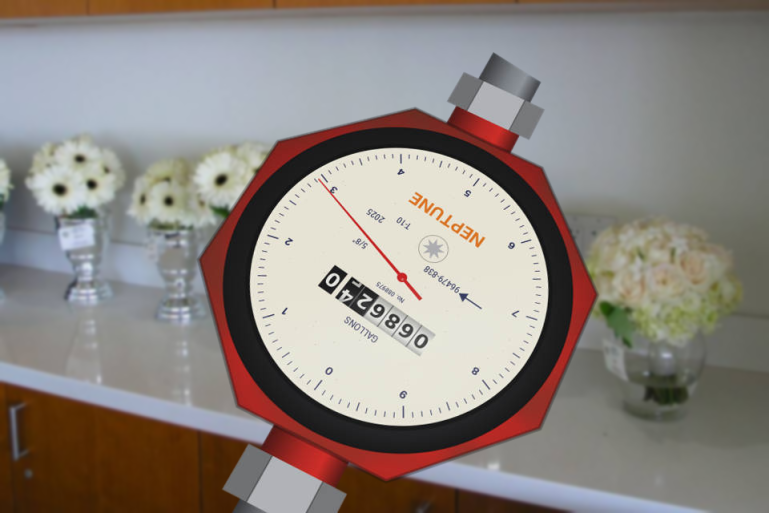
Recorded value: gal 686242.9
